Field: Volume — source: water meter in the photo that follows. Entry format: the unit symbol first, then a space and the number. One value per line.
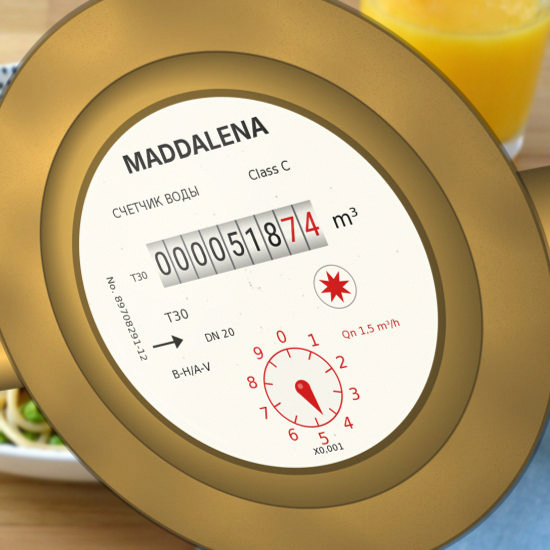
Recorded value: m³ 518.744
